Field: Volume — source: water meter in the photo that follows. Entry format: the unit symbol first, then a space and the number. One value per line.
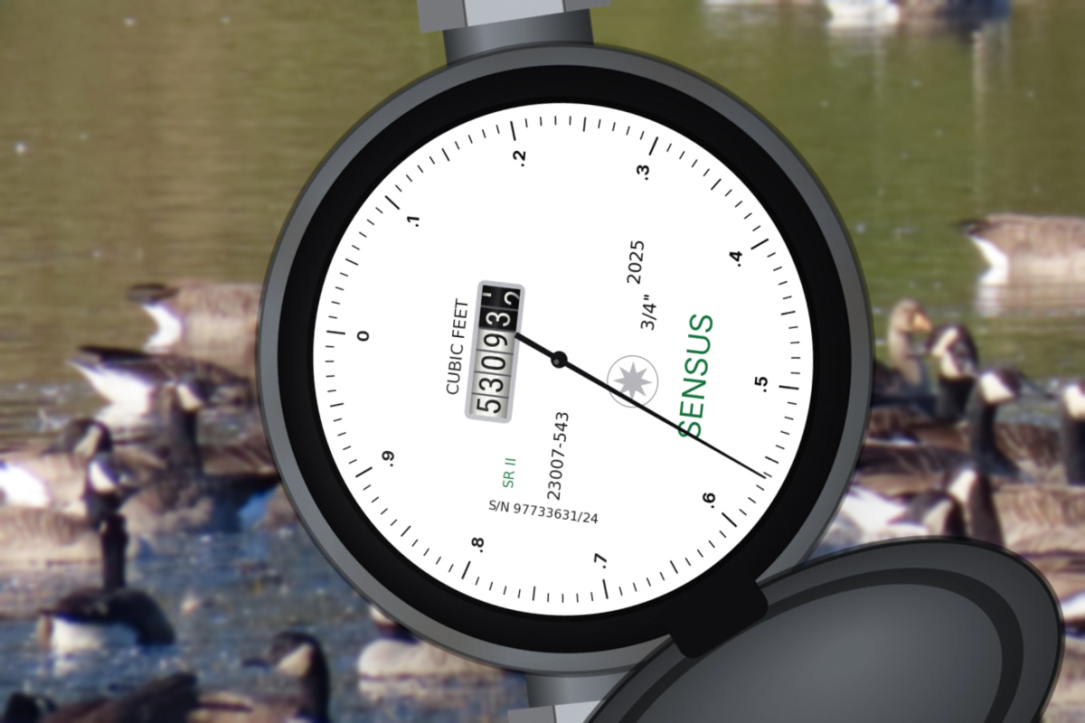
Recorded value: ft³ 530931.56
